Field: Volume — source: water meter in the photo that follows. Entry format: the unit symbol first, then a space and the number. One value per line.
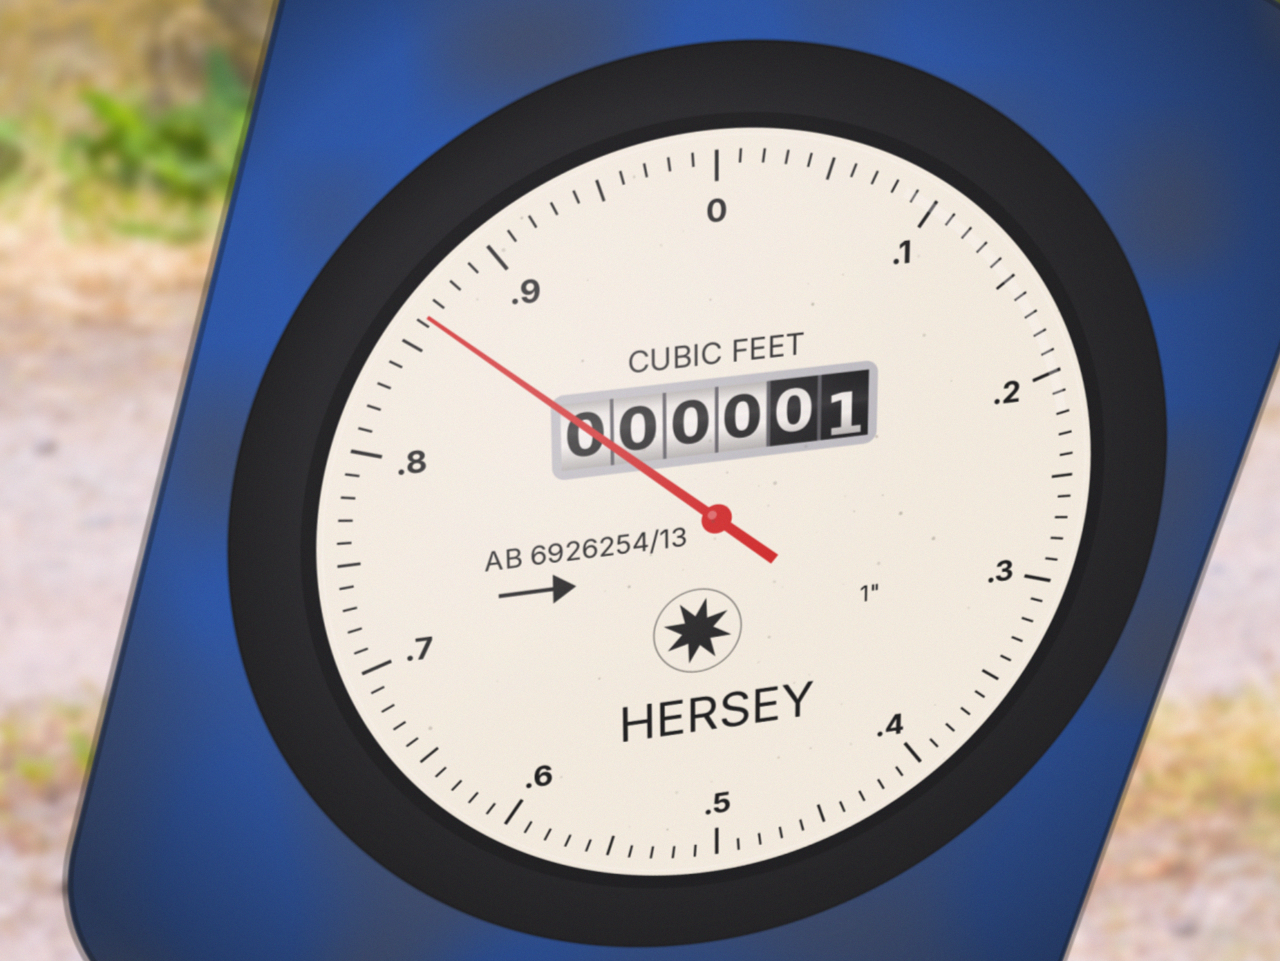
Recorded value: ft³ 0.86
